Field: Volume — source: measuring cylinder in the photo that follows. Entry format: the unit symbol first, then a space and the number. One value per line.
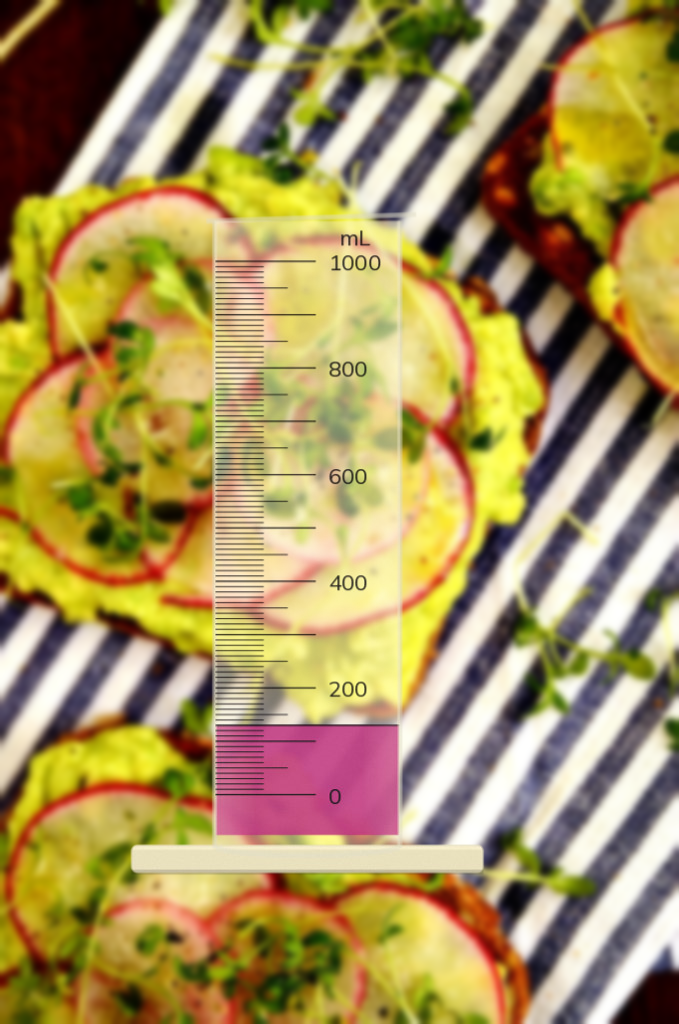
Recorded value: mL 130
